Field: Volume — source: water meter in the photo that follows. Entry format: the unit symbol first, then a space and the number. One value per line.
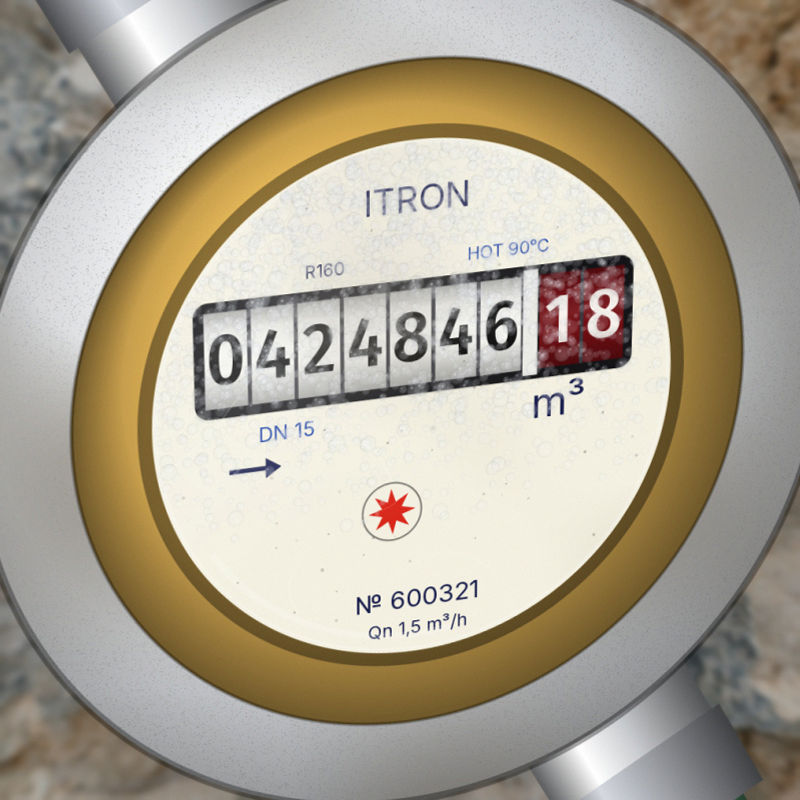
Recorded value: m³ 424846.18
